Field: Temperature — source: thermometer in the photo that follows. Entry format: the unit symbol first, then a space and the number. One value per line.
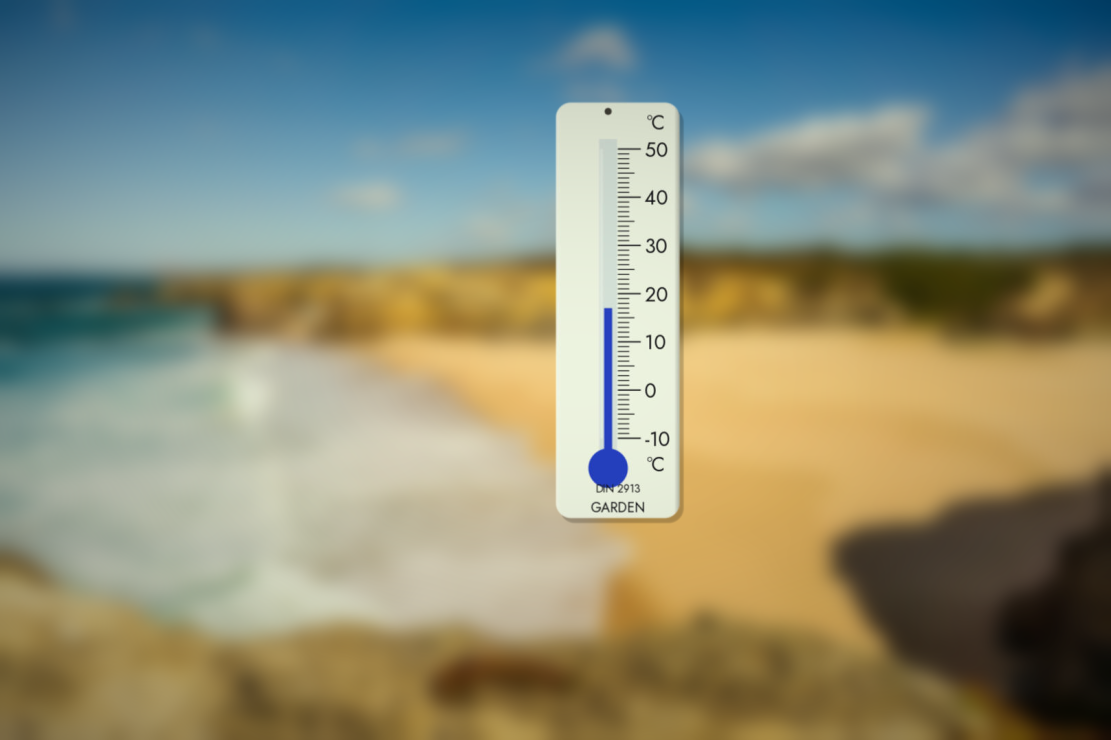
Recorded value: °C 17
